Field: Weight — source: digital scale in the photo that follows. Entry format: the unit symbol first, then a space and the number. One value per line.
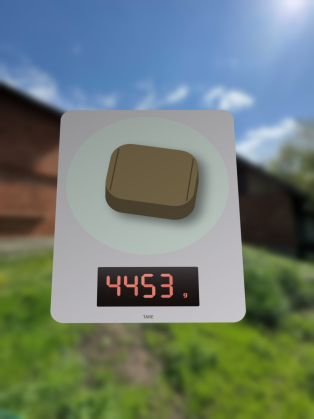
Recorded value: g 4453
